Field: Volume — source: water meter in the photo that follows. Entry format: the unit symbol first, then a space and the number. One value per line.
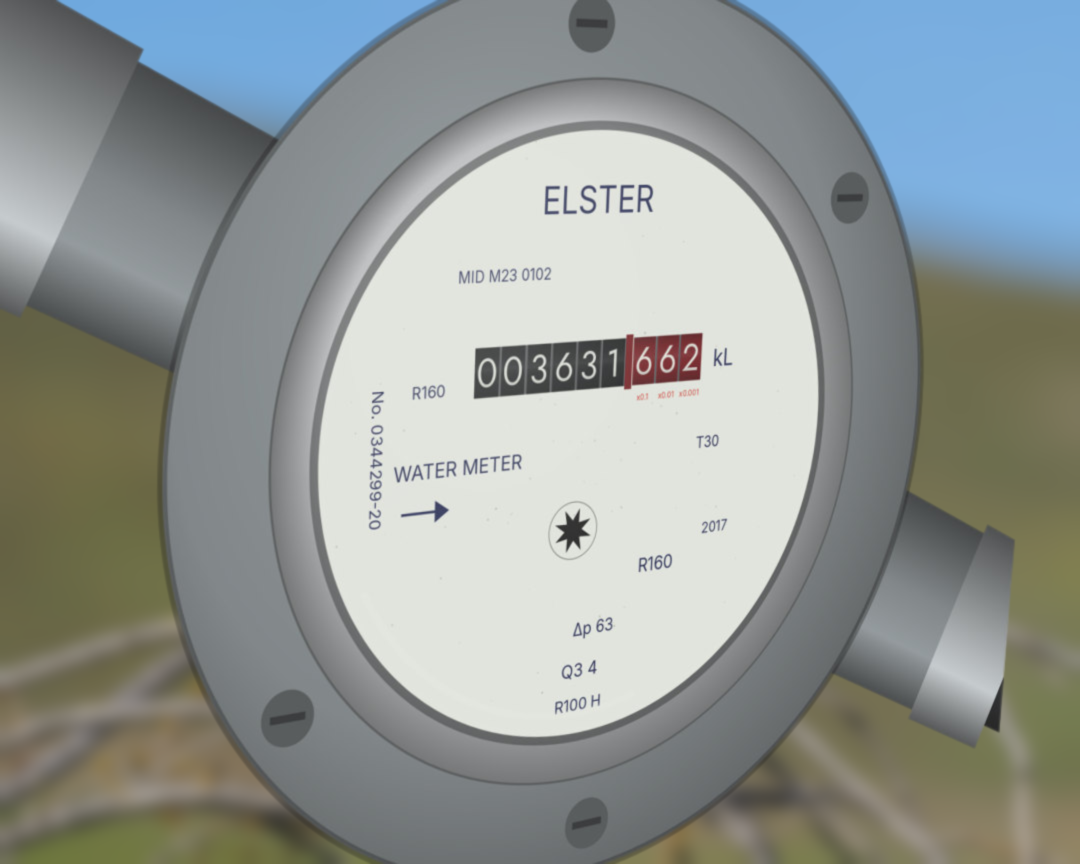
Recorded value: kL 3631.662
